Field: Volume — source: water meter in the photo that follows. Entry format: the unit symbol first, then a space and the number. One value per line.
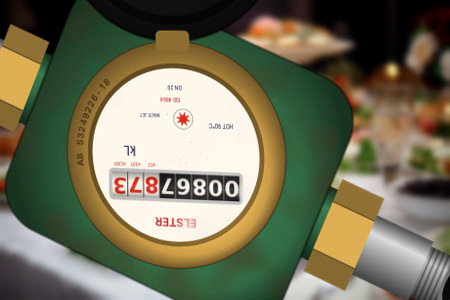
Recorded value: kL 867.873
